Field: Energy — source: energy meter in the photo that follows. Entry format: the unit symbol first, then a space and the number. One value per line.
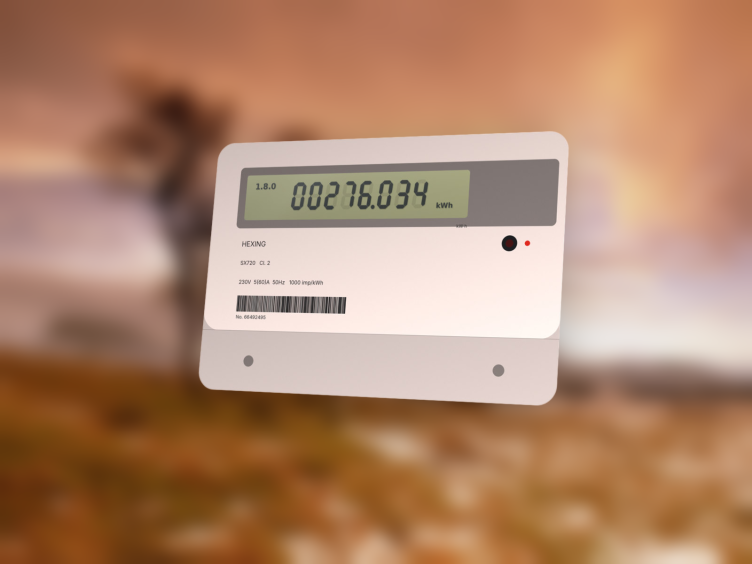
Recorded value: kWh 276.034
